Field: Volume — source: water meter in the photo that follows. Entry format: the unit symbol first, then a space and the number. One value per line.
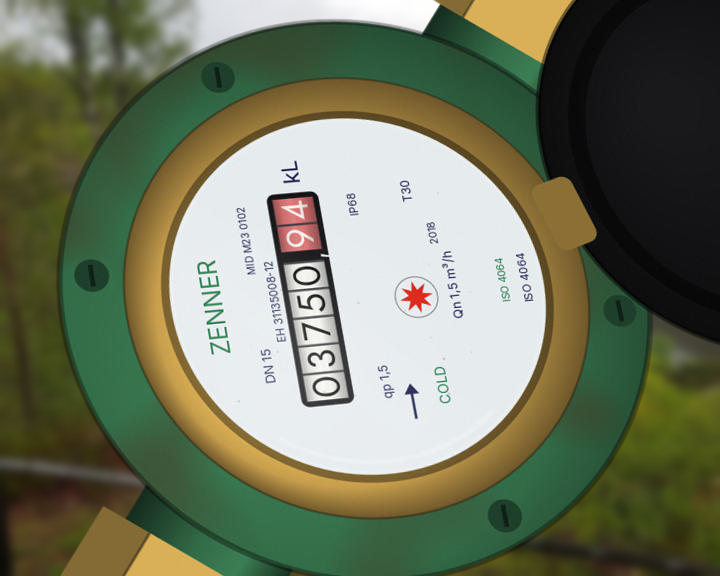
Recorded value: kL 3750.94
